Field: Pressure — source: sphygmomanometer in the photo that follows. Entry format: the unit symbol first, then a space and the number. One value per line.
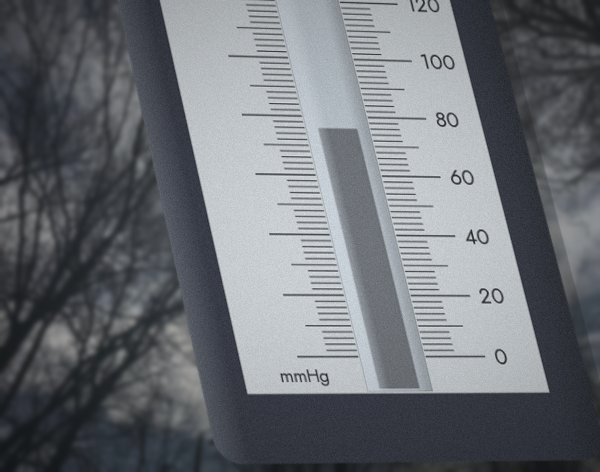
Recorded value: mmHg 76
